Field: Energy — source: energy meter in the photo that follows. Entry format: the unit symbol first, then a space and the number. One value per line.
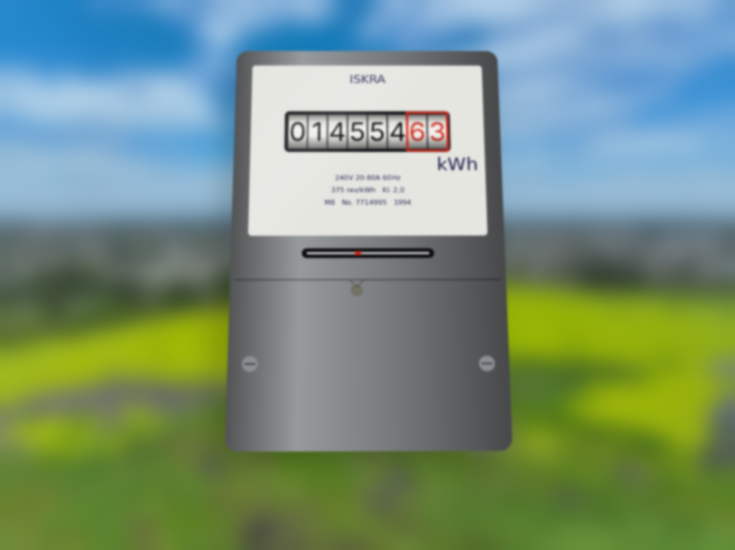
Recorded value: kWh 14554.63
